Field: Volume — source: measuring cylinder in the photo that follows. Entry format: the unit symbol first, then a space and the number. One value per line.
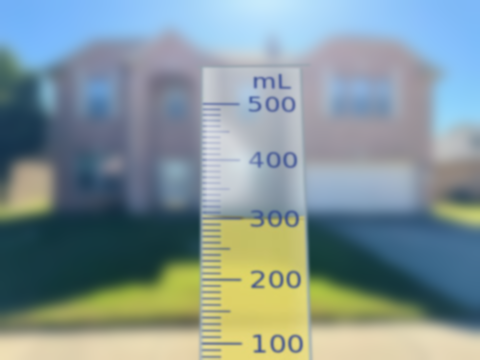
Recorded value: mL 300
